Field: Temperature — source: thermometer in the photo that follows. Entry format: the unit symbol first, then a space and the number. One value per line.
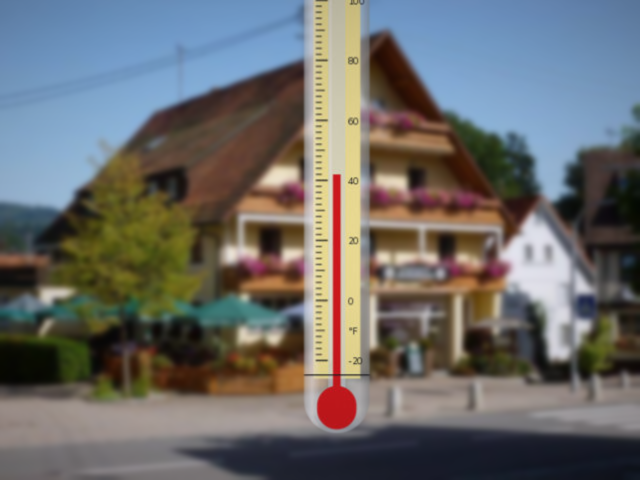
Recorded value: °F 42
